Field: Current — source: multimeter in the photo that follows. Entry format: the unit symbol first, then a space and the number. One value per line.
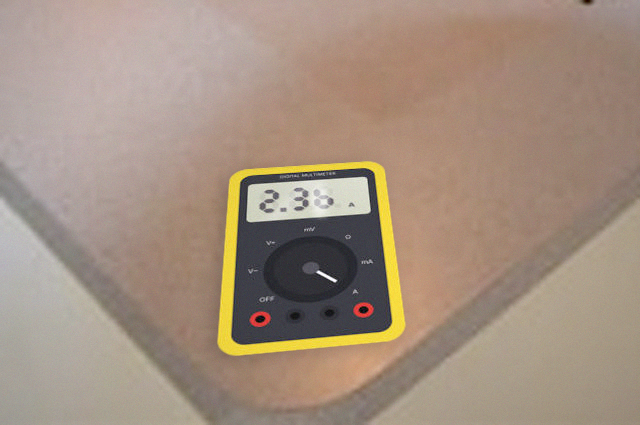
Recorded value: A 2.36
